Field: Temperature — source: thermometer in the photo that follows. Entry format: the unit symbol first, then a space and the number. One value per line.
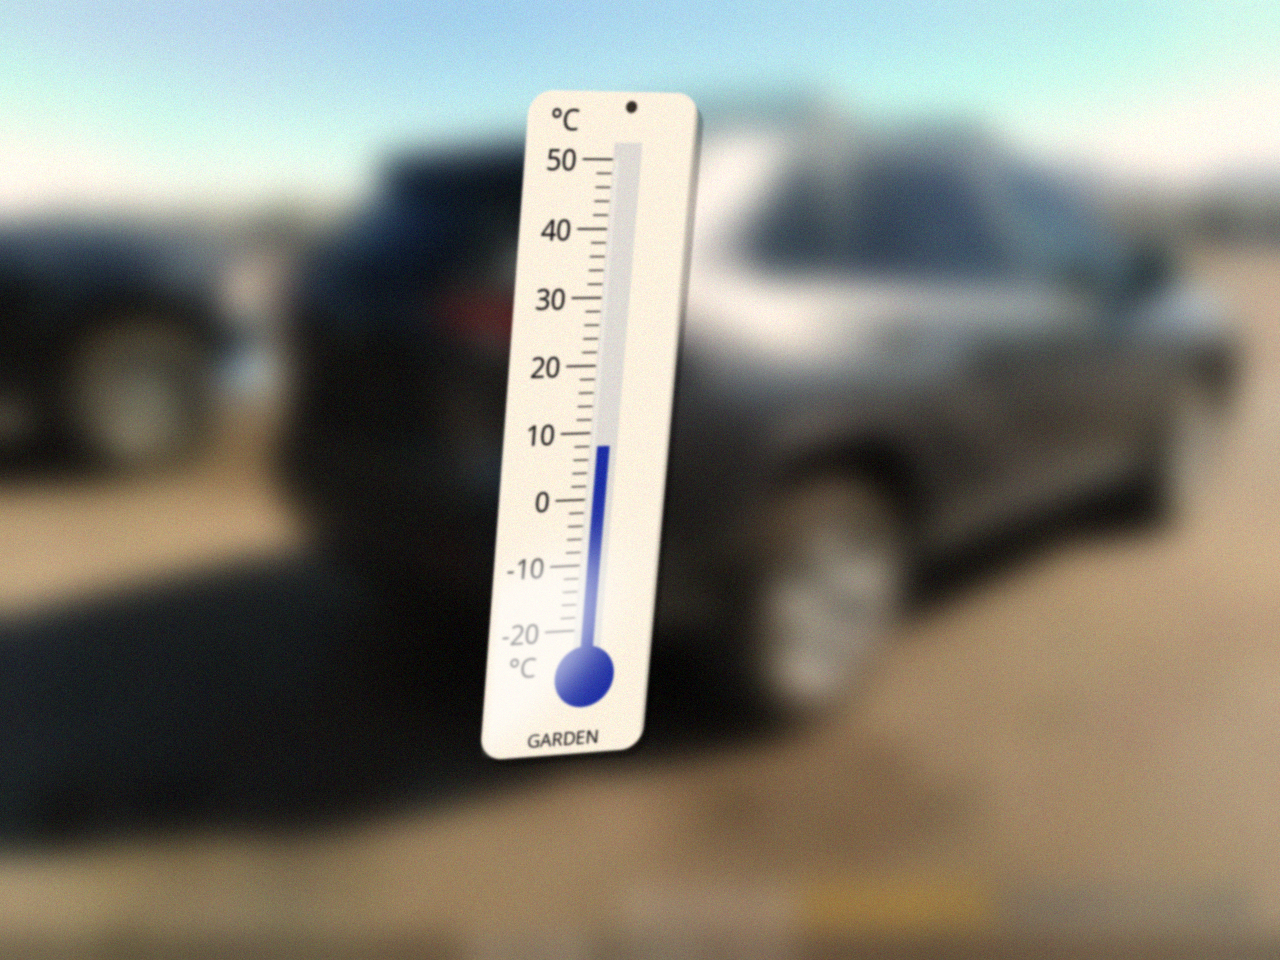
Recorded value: °C 8
